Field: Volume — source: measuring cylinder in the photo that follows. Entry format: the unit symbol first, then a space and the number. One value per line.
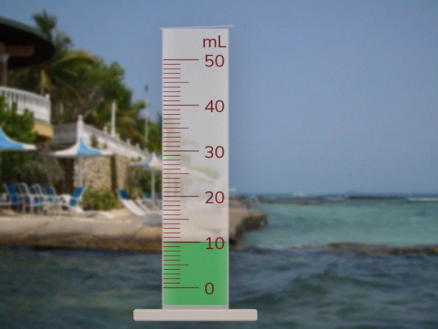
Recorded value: mL 10
